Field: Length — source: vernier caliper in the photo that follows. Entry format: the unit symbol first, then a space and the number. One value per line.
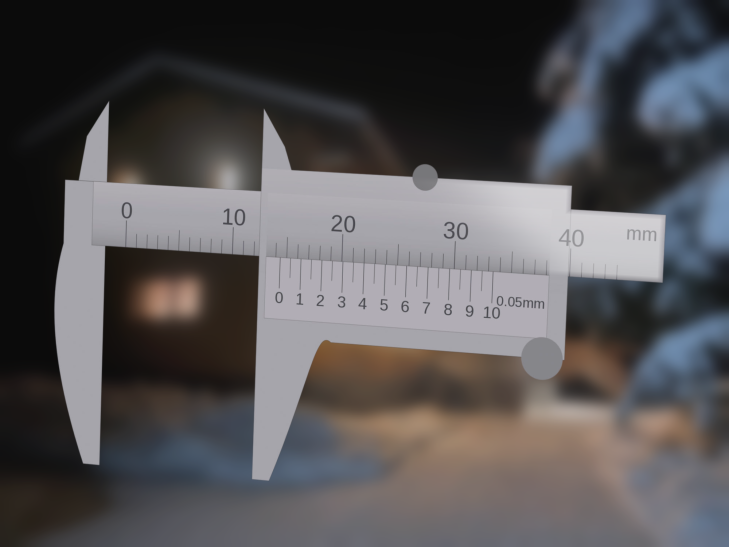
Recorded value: mm 14.4
